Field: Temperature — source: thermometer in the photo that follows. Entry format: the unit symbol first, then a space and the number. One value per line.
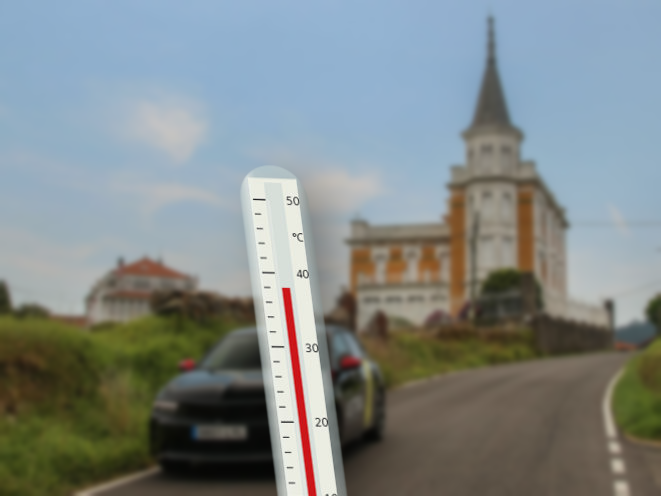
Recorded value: °C 38
